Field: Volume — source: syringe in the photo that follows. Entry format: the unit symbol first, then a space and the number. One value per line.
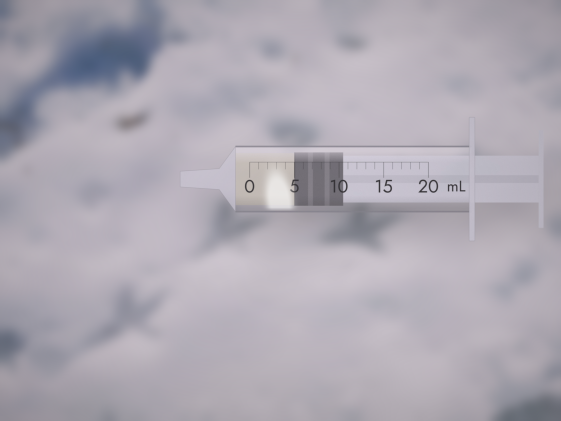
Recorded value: mL 5
